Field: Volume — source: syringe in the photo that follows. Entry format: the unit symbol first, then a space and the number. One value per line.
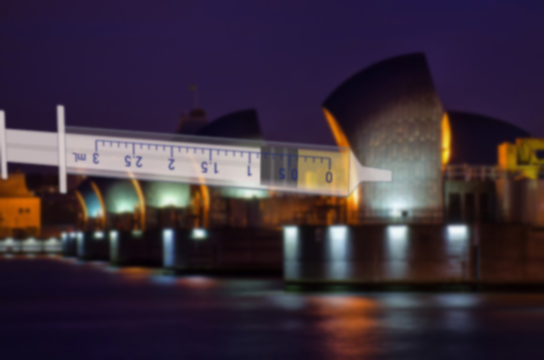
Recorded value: mL 0.4
